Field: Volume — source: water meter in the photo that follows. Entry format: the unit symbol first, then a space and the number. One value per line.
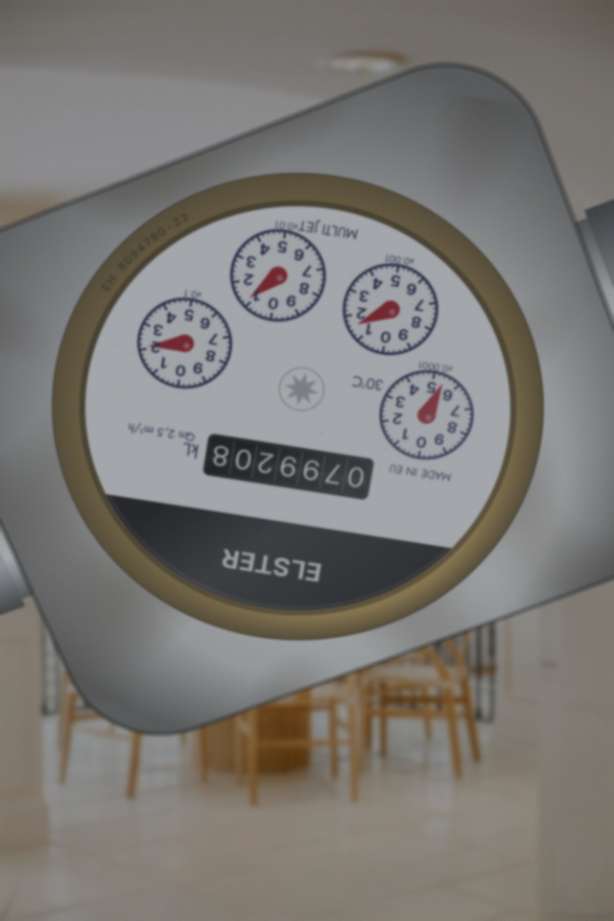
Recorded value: kL 799208.2115
